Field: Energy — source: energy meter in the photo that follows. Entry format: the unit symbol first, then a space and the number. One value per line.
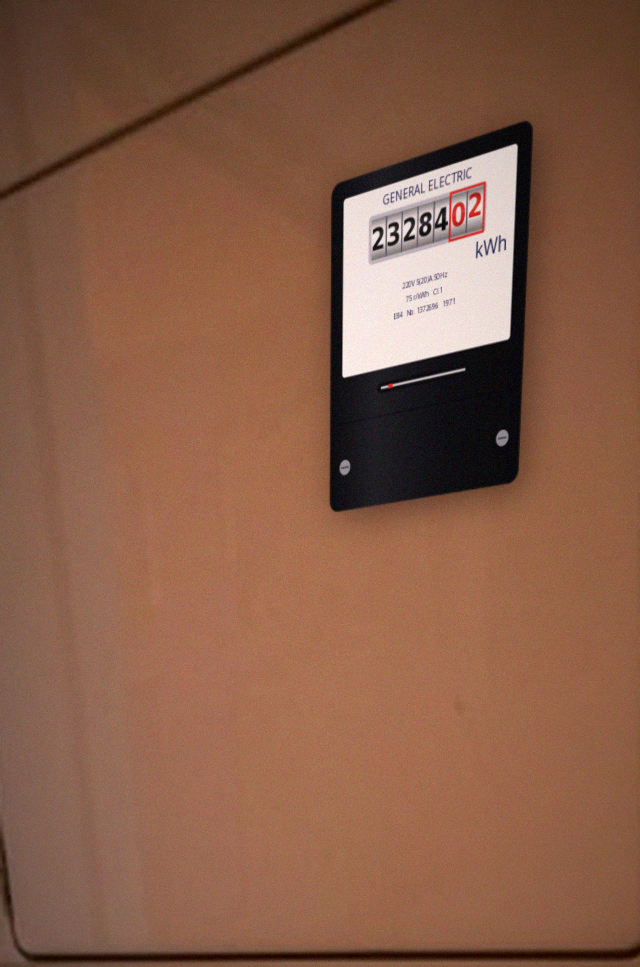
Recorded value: kWh 23284.02
